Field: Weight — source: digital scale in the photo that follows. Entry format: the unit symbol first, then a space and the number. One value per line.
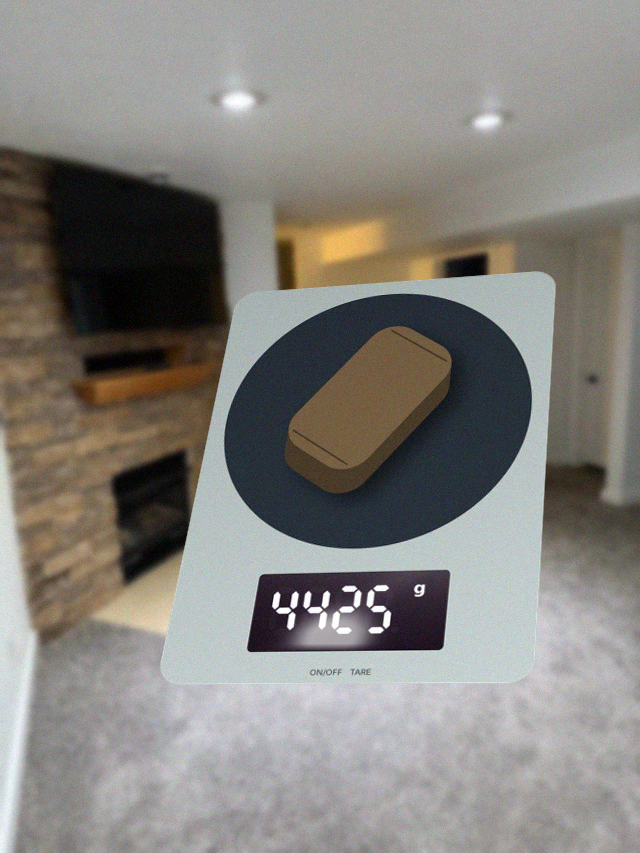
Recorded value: g 4425
